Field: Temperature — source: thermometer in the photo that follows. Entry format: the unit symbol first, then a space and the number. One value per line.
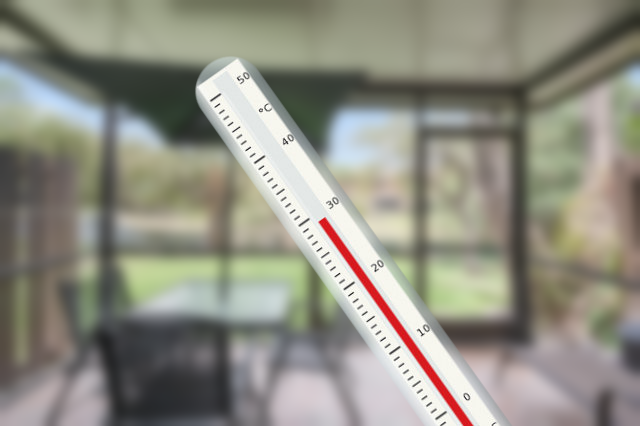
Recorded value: °C 29
